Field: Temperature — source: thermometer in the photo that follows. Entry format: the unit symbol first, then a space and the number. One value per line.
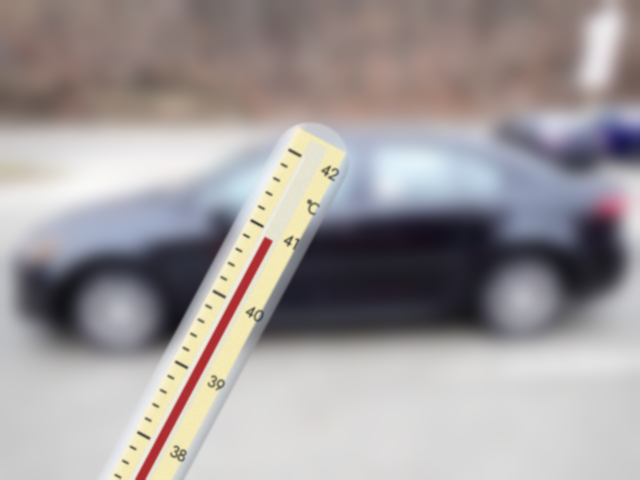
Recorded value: °C 40.9
